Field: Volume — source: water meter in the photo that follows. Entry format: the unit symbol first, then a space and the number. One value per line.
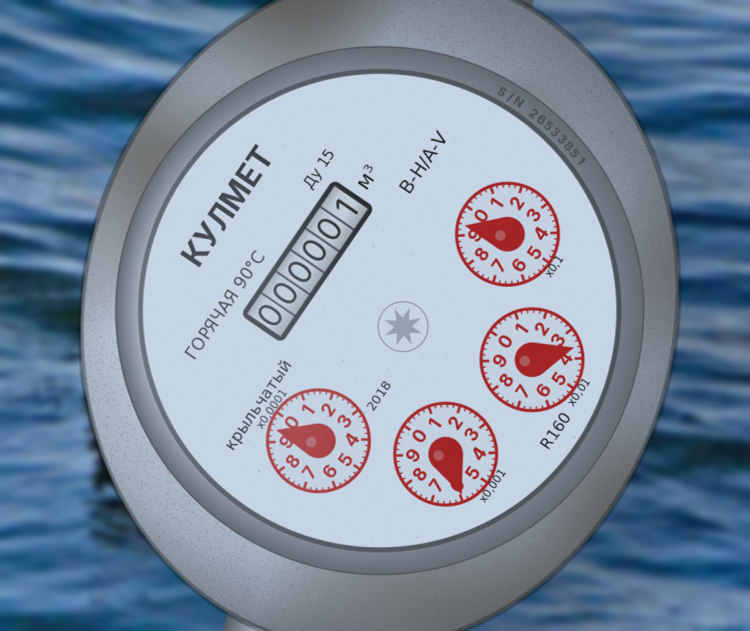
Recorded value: m³ 0.9359
